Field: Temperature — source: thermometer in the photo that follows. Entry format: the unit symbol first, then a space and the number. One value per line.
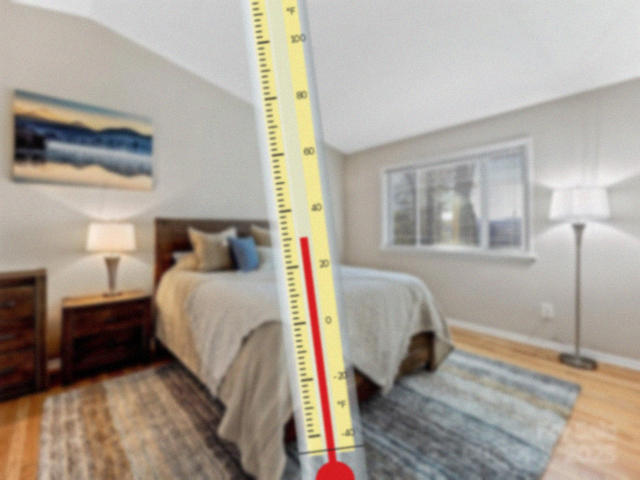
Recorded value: °F 30
